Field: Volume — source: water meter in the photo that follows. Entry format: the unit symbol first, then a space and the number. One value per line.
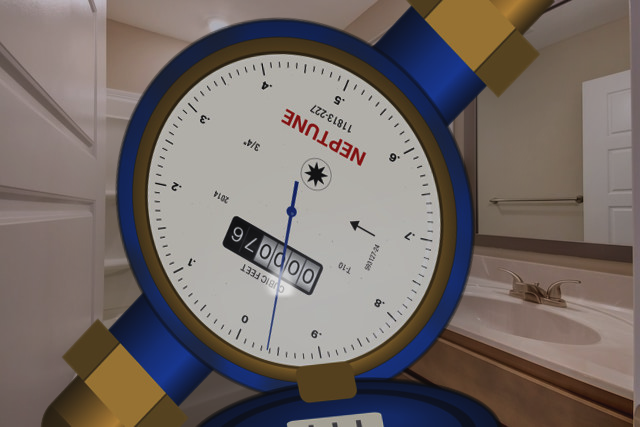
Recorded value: ft³ 75.96
